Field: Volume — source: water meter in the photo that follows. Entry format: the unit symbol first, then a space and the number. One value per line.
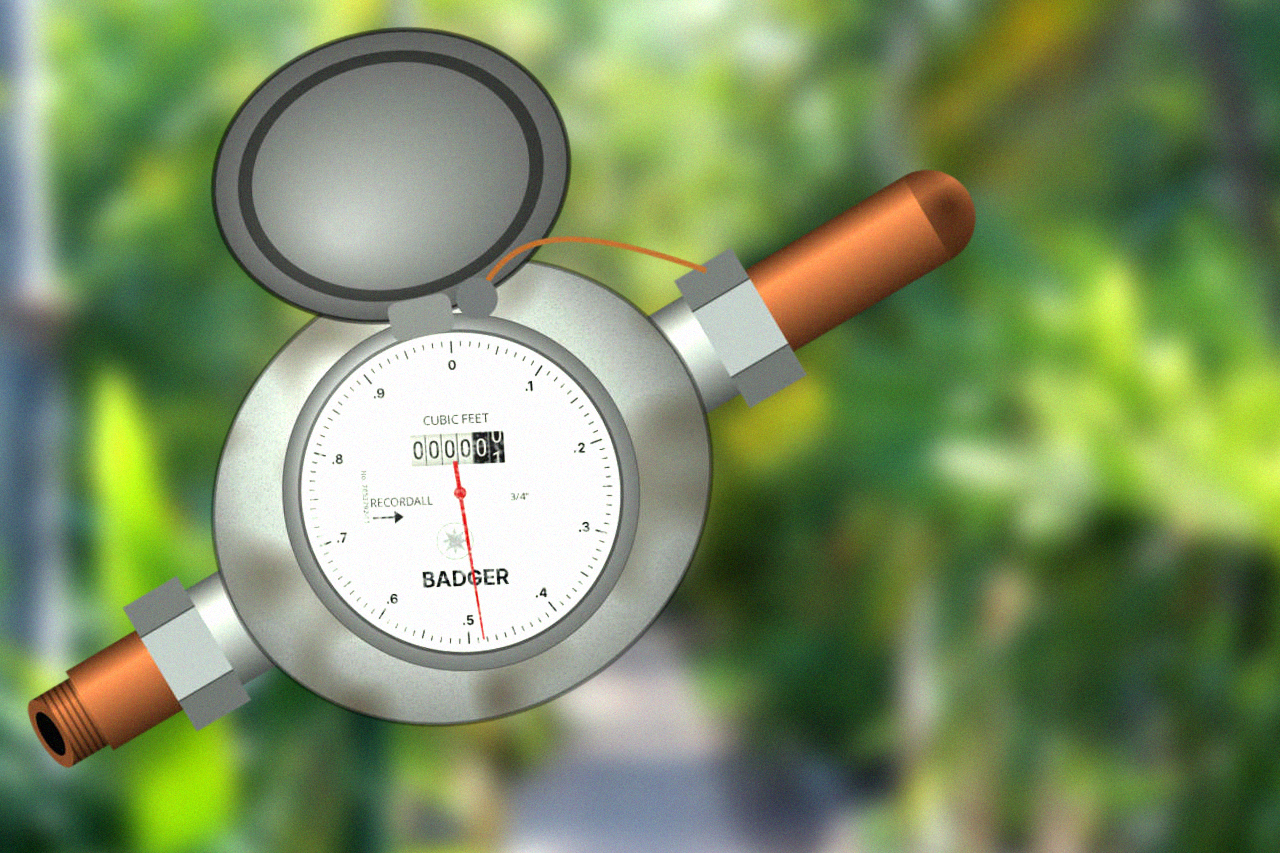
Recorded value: ft³ 0.48
